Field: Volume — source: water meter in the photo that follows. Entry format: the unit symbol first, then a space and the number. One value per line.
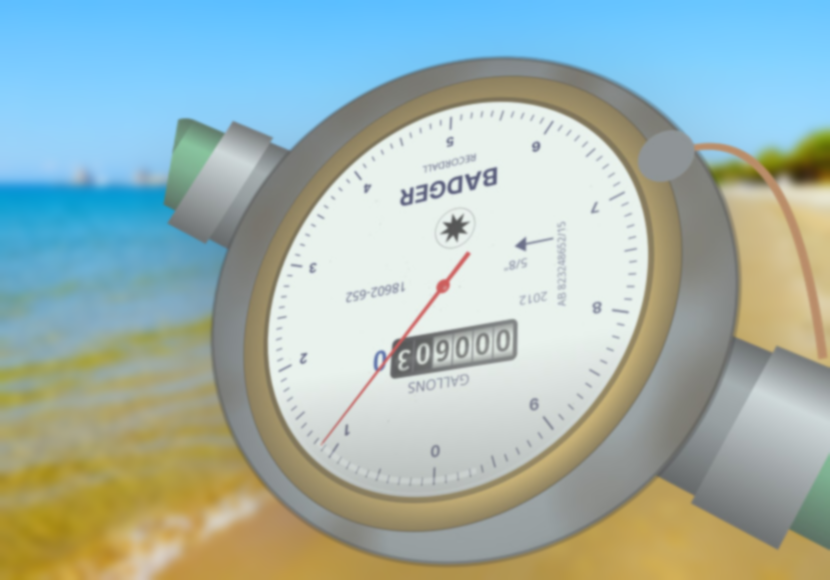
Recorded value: gal 6031.1
